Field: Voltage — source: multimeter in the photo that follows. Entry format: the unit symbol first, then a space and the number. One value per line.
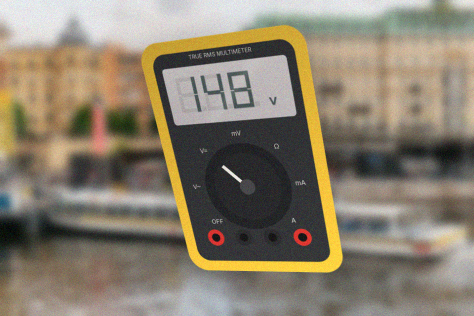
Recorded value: V 148
